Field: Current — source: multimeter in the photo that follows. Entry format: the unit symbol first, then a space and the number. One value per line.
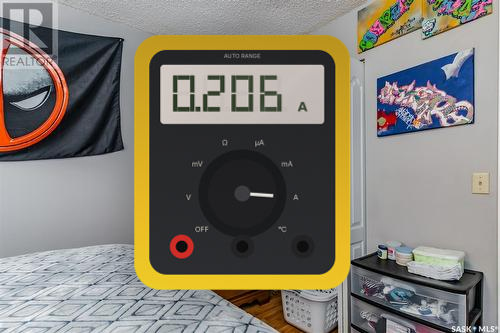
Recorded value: A 0.206
